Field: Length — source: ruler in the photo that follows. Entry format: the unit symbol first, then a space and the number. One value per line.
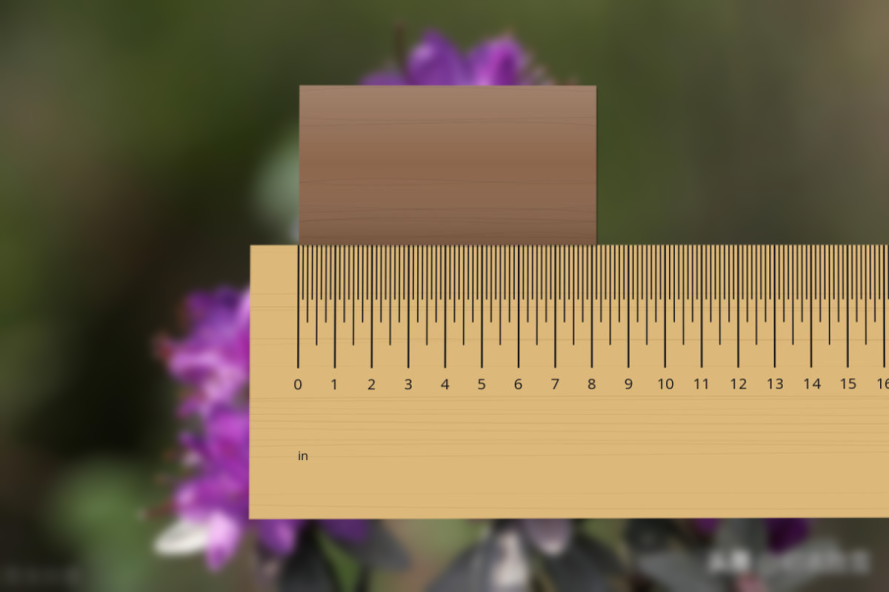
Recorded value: in 8.125
